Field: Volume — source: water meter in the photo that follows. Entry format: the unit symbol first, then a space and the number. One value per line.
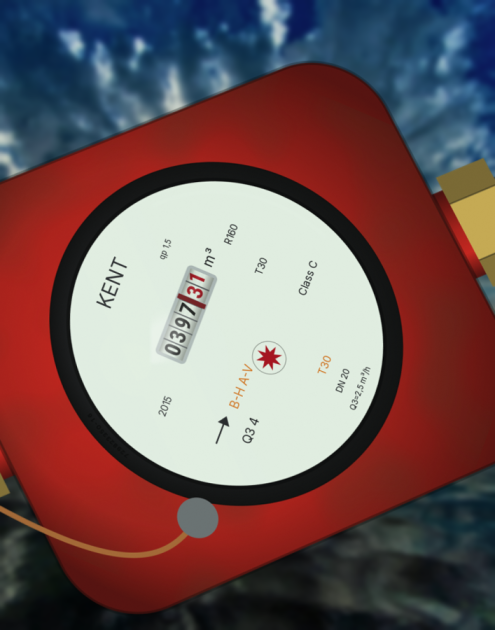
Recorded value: m³ 397.31
